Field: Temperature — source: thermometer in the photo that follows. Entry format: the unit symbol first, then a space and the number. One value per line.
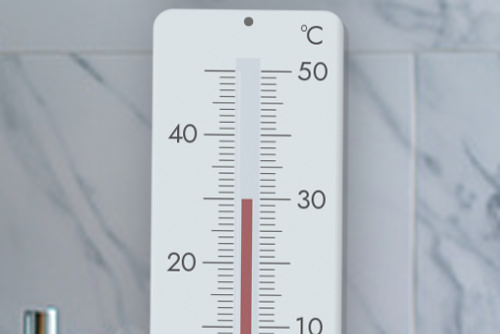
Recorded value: °C 30
